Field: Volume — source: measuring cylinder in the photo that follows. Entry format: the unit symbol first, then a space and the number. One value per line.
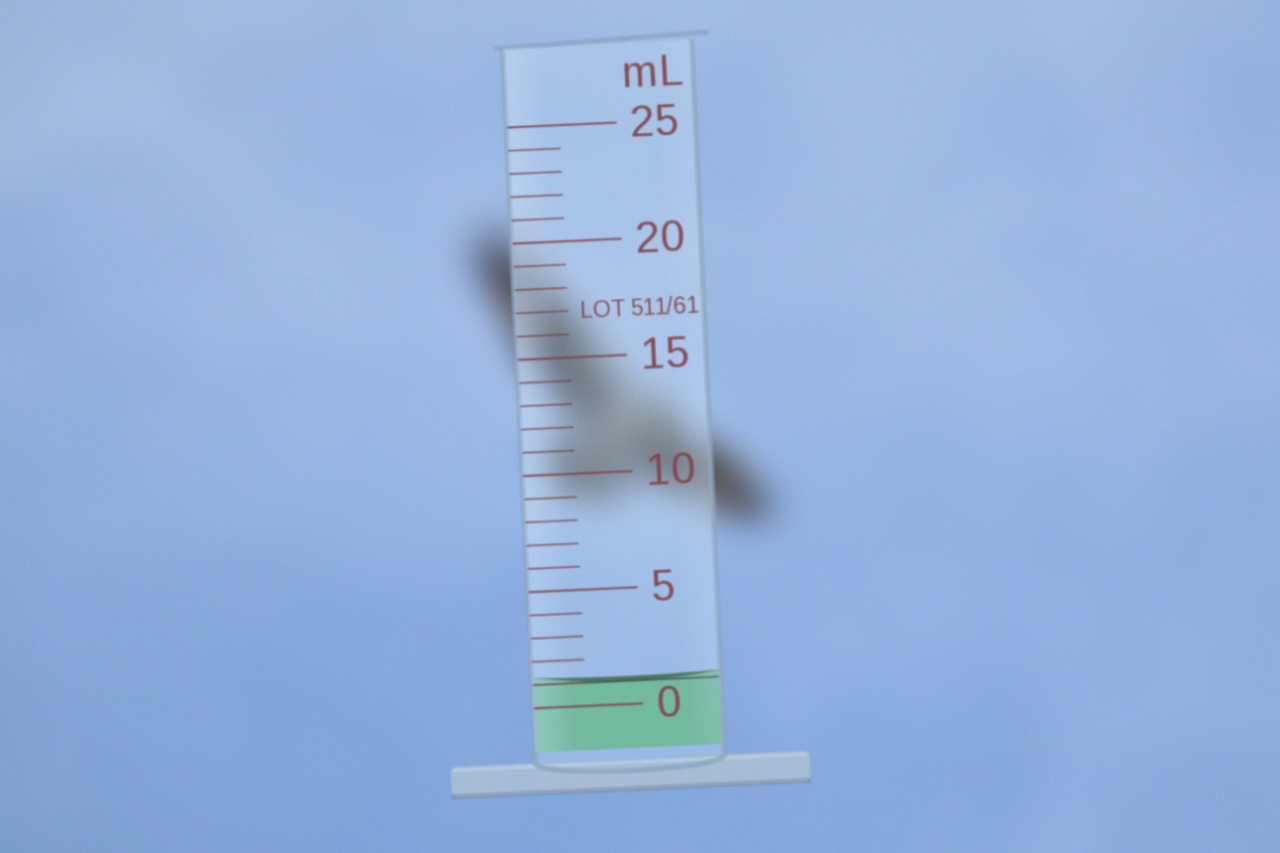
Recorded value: mL 1
